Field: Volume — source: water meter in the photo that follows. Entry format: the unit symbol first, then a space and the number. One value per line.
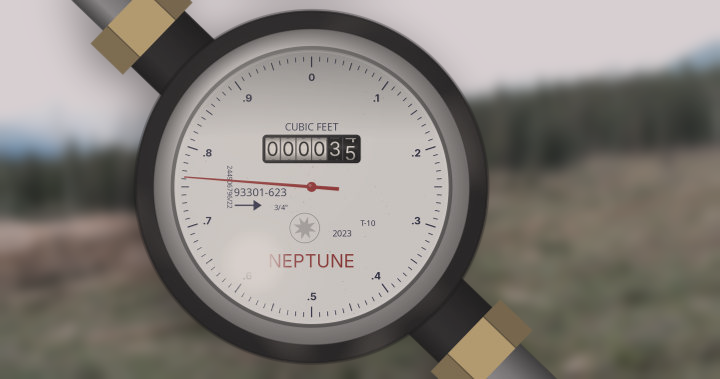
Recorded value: ft³ 34.76
